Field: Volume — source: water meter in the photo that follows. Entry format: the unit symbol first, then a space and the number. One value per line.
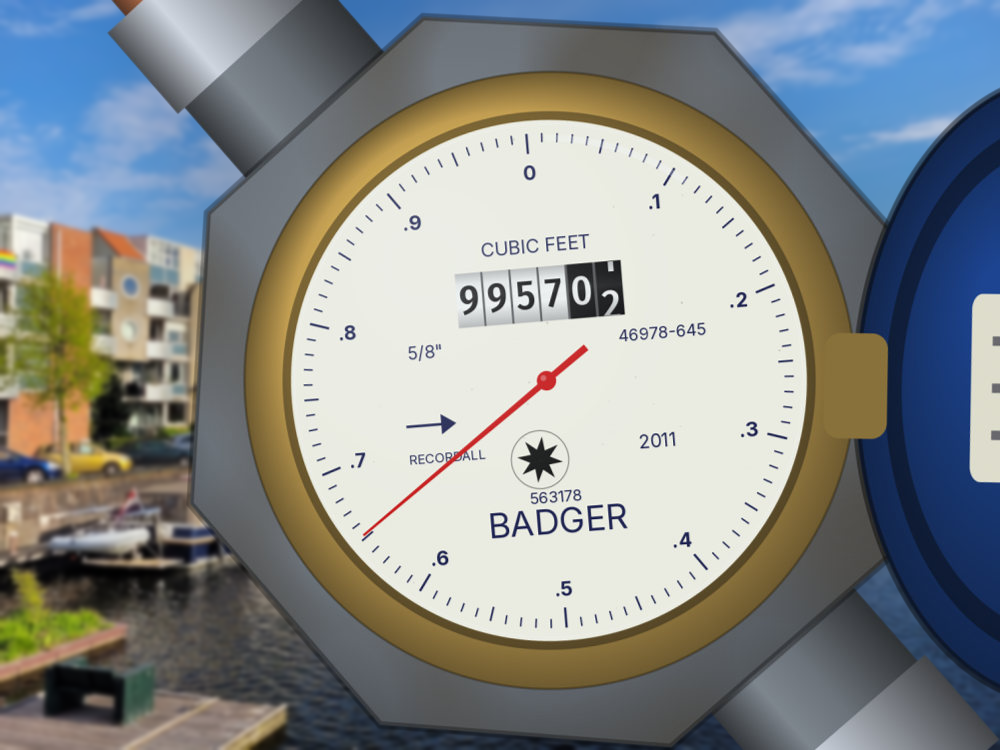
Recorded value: ft³ 995701.65
